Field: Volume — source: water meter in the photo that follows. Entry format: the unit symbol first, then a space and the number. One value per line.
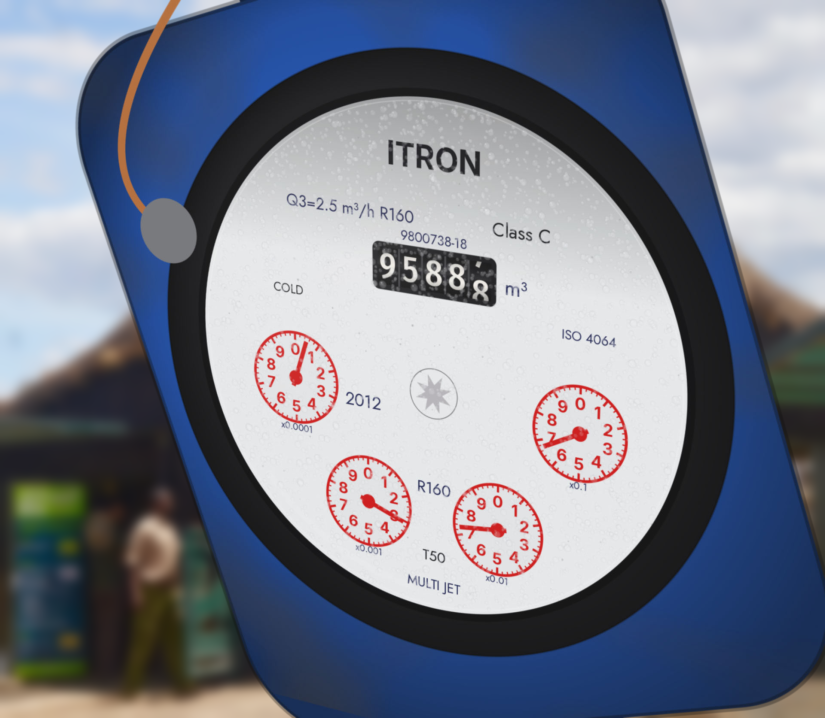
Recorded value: m³ 95887.6730
